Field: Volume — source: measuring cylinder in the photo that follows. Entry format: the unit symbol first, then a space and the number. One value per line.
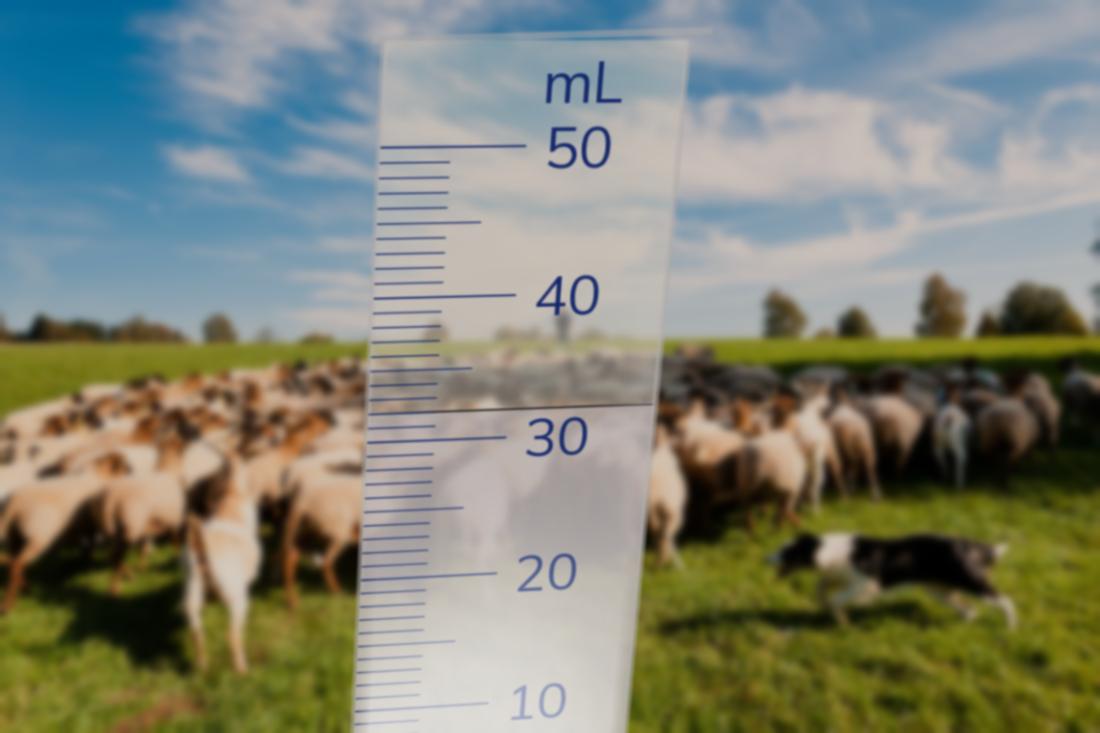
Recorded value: mL 32
